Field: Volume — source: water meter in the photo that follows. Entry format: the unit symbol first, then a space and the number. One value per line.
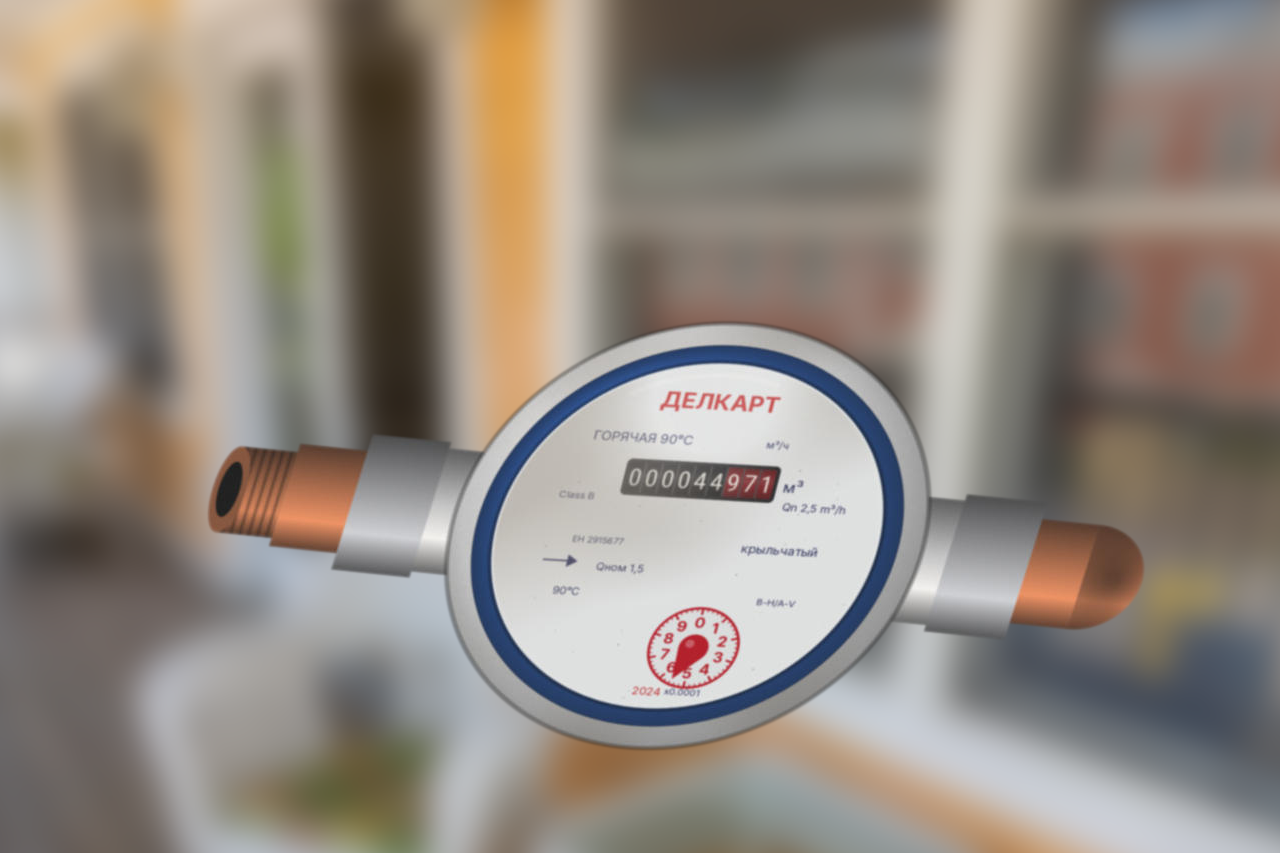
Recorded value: m³ 44.9715
